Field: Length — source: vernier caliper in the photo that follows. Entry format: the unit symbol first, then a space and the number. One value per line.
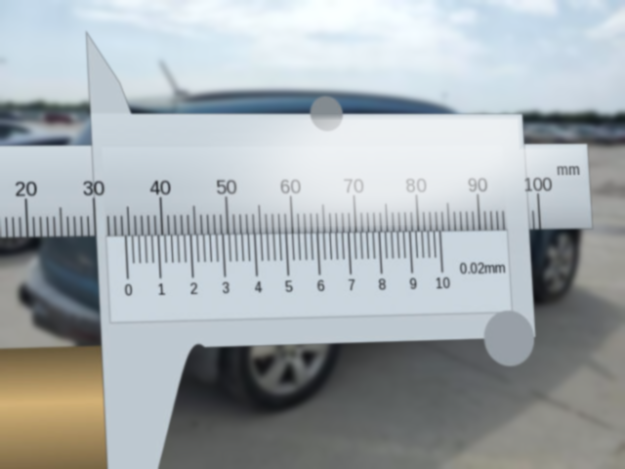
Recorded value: mm 34.5
